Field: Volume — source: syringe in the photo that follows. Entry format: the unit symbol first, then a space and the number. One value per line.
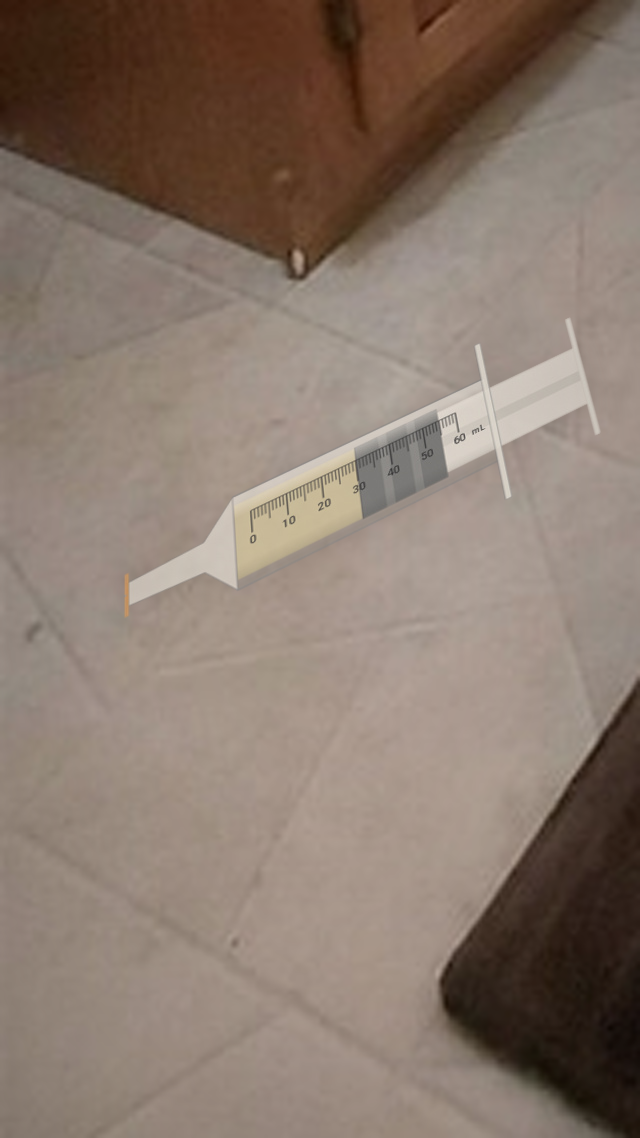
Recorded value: mL 30
